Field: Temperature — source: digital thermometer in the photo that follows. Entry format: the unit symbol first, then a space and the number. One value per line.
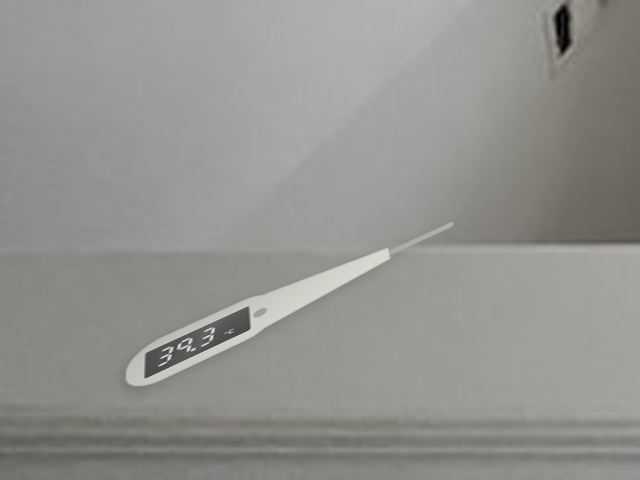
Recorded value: °C 39.3
